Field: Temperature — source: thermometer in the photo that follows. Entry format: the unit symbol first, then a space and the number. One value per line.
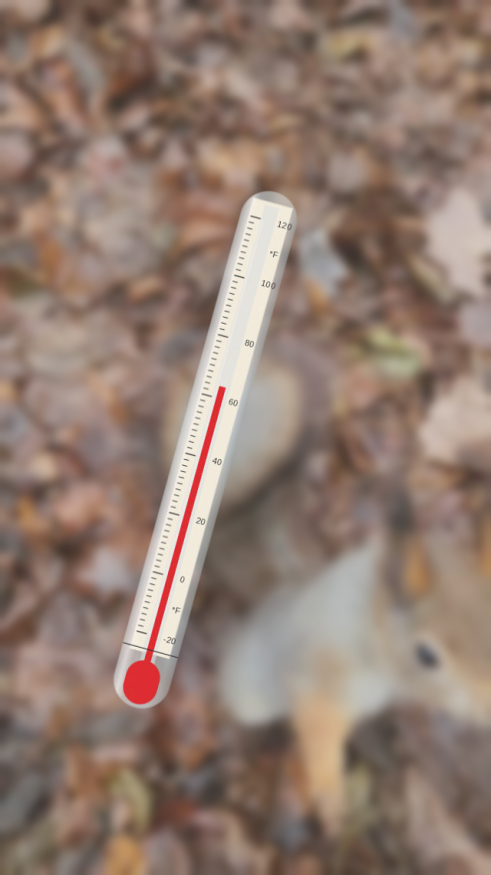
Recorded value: °F 64
